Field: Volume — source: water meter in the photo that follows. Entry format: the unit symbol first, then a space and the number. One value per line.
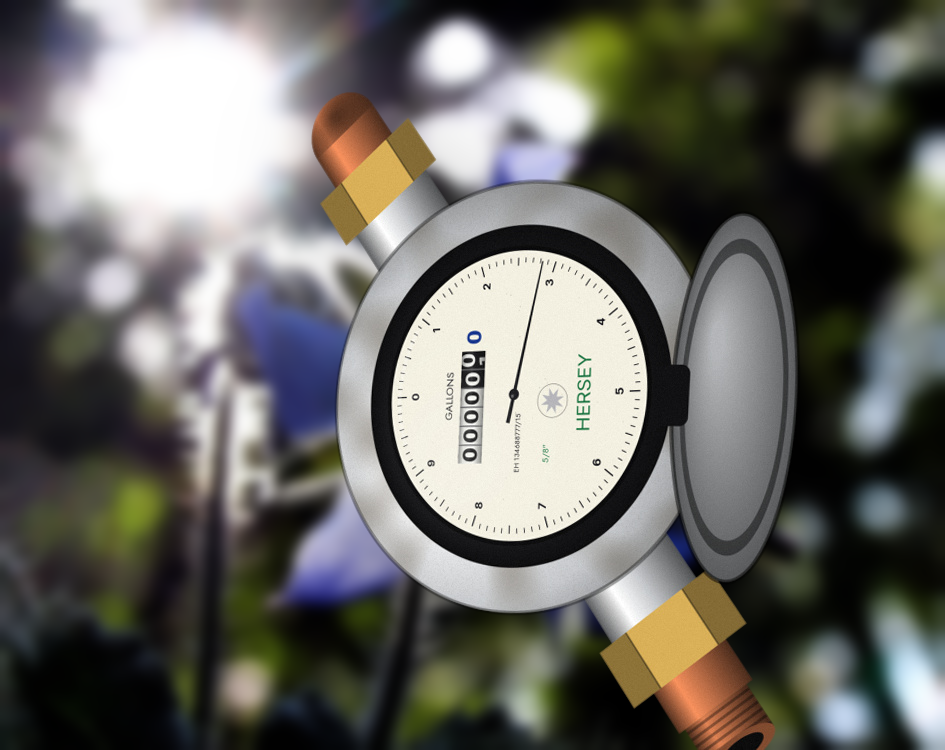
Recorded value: gal 2.8
